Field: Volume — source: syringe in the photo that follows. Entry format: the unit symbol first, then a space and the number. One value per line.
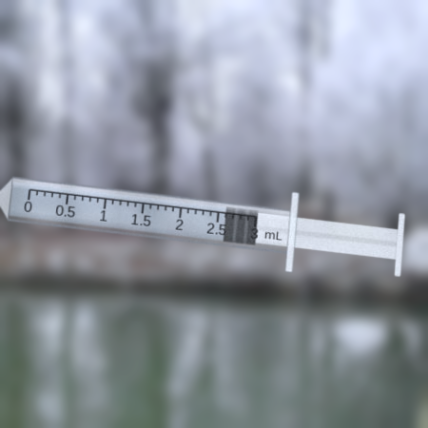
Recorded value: mL 2.6
